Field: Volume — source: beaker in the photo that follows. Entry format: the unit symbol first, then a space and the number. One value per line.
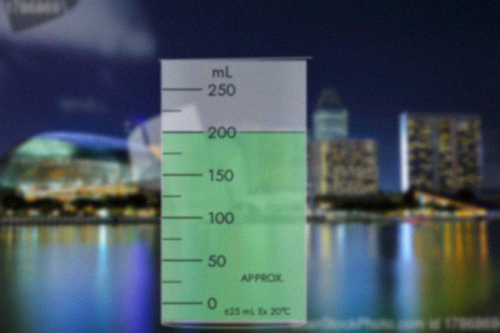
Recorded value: mL 200
